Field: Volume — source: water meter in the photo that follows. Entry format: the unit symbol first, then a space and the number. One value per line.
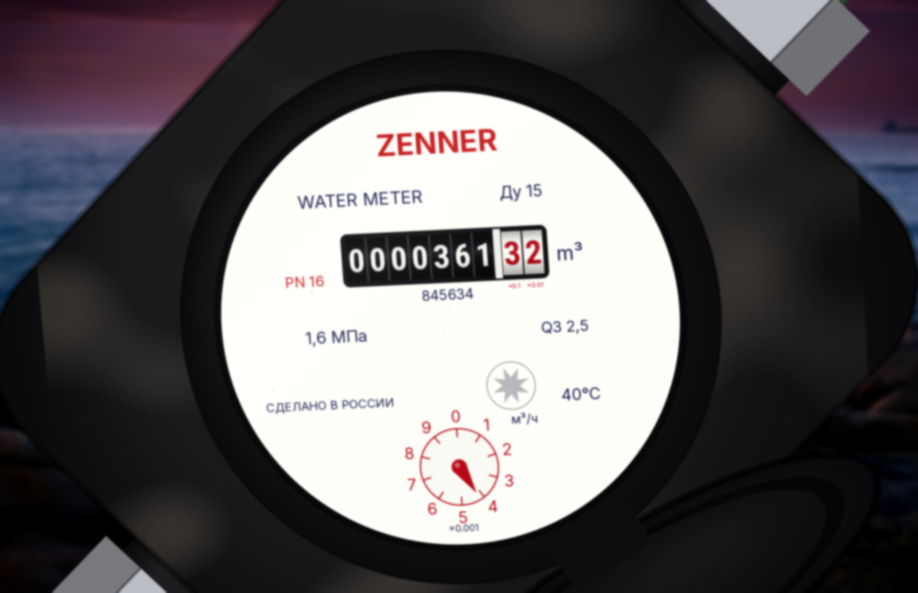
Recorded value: m³ 361.324
